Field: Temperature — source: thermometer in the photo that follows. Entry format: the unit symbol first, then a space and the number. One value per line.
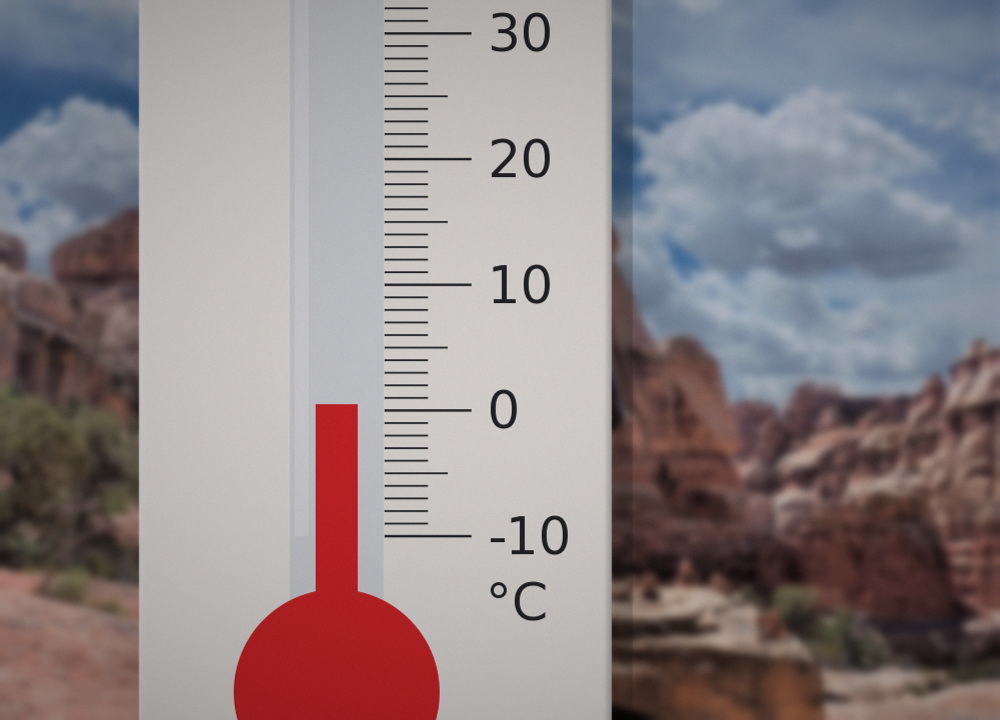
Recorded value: °C 0.5
